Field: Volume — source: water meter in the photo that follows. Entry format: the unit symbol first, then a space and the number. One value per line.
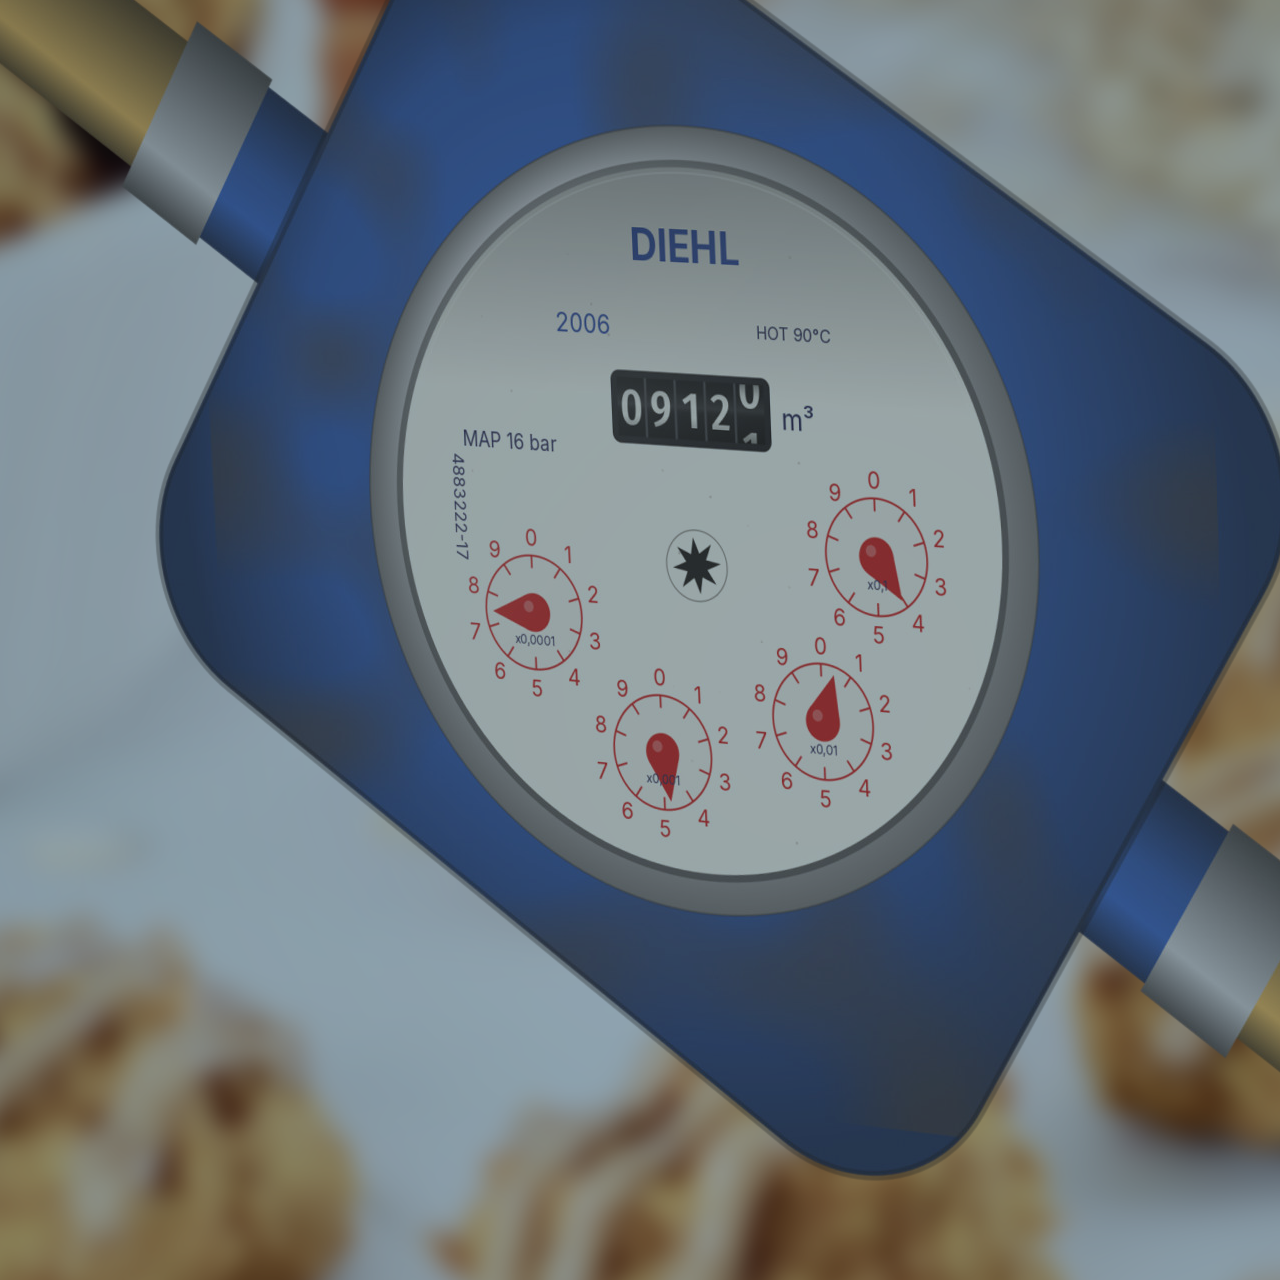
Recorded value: m³ 9120.4047
